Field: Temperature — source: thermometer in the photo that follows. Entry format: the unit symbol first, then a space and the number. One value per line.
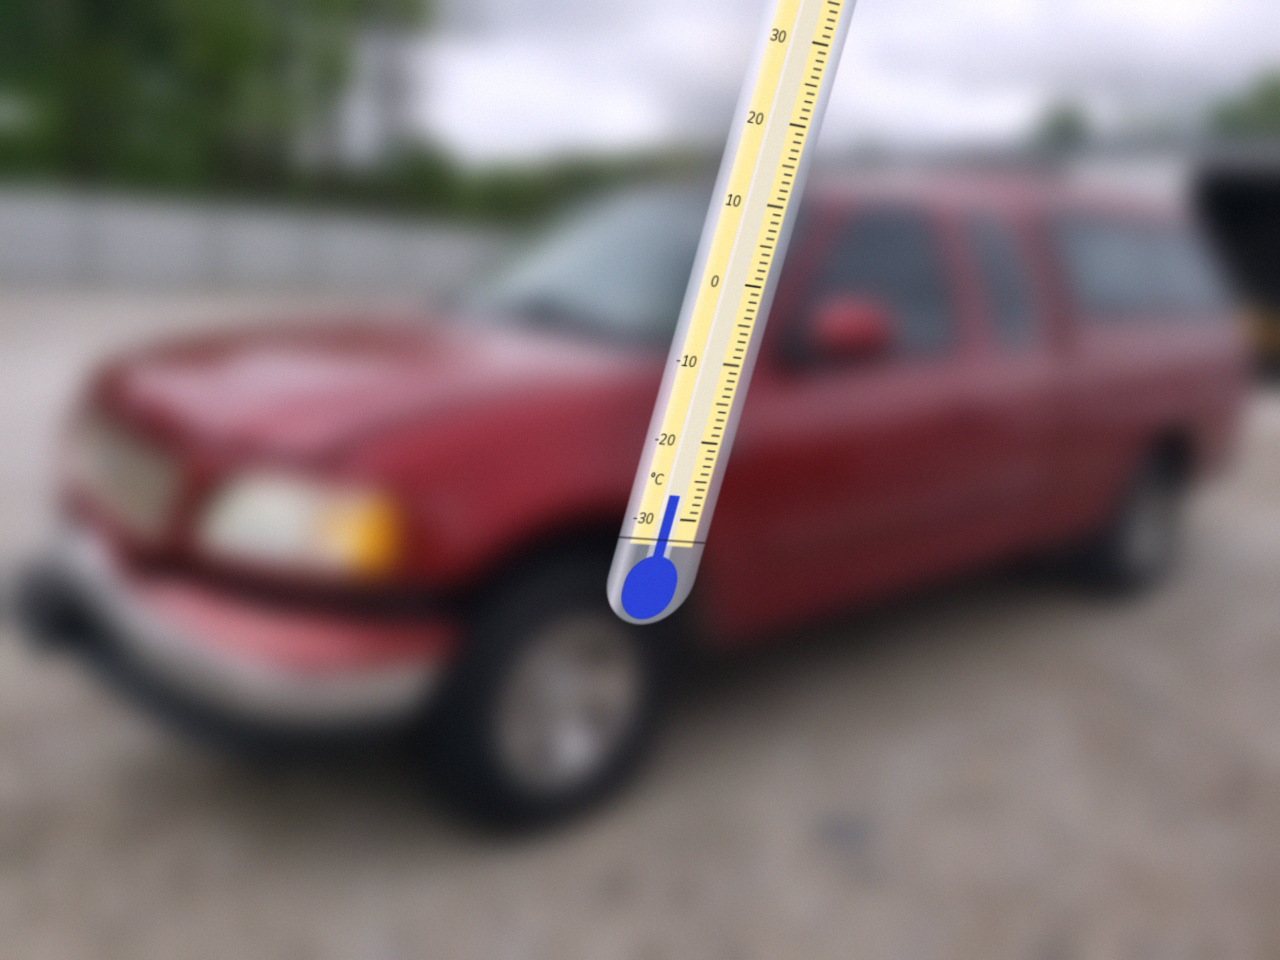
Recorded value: °C -27
